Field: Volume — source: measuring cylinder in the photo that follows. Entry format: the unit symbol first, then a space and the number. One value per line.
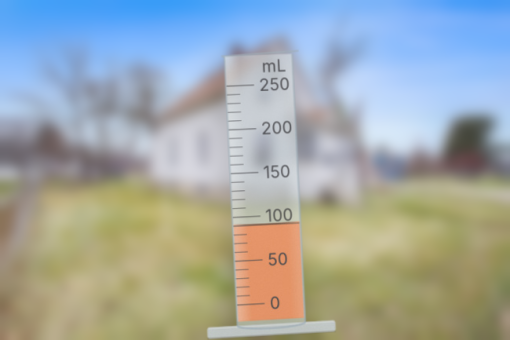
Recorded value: mL 90
